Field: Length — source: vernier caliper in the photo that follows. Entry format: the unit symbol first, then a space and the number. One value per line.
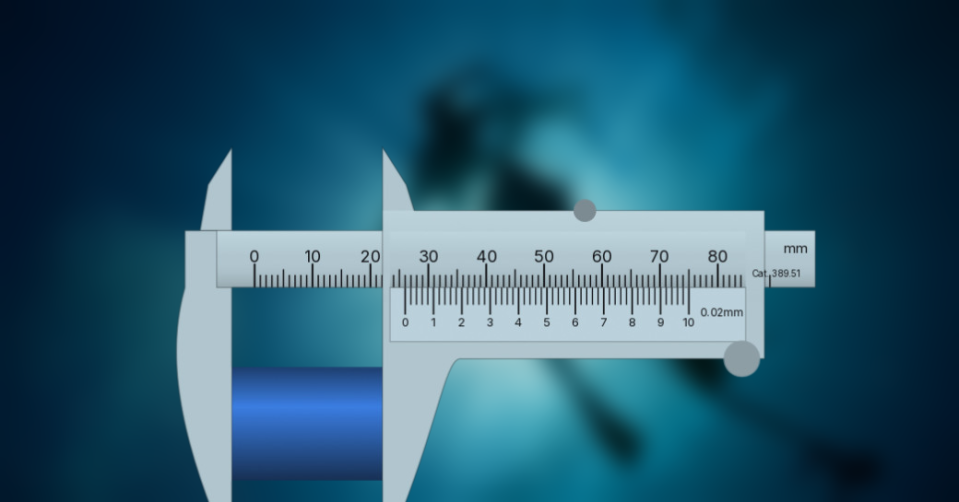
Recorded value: mm 26.0
